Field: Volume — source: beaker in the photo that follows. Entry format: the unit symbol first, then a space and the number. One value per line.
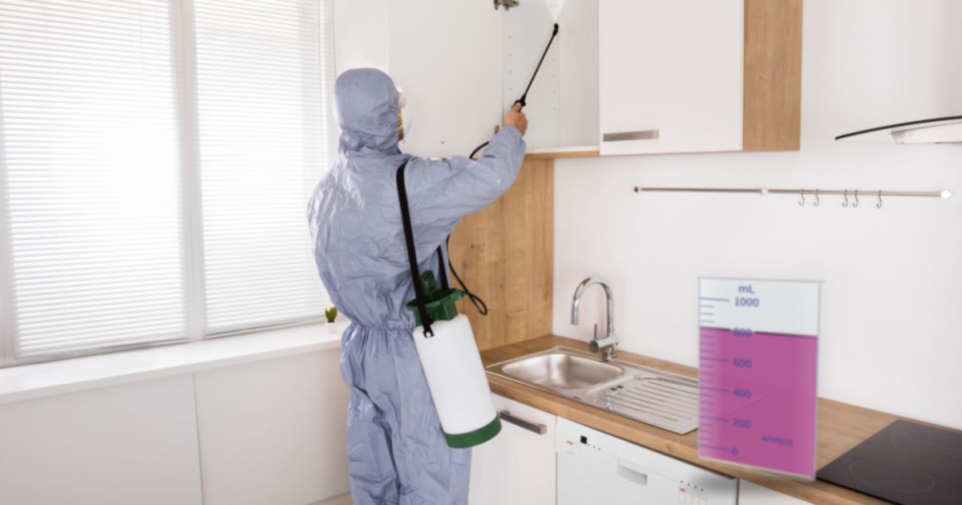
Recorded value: mL 800
